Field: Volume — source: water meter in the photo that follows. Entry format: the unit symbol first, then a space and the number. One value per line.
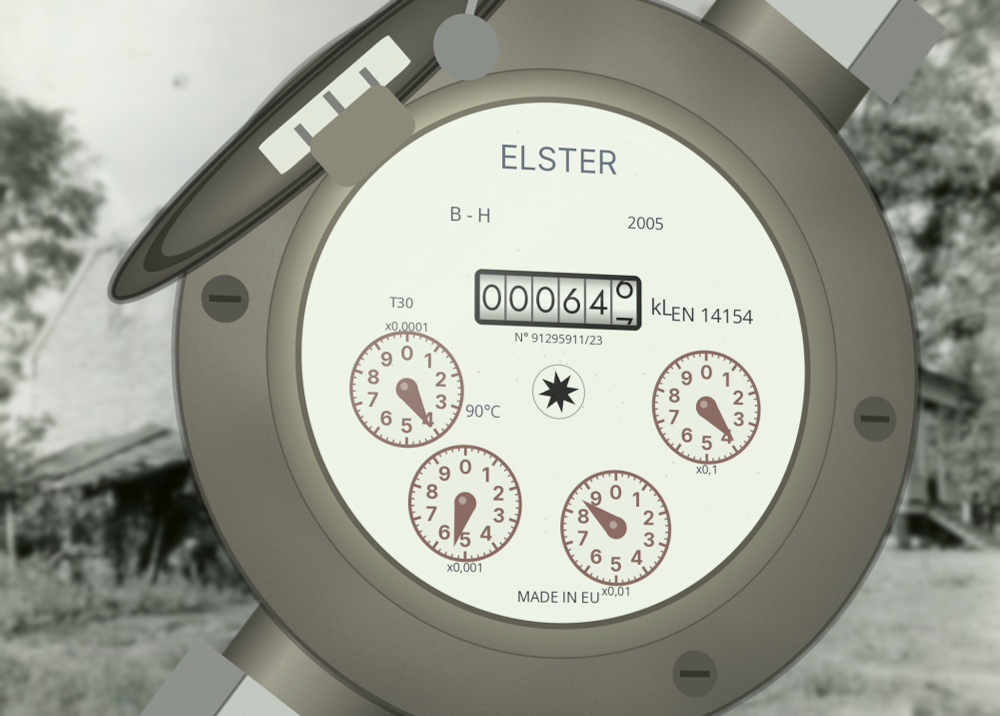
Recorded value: kL 646.3854
